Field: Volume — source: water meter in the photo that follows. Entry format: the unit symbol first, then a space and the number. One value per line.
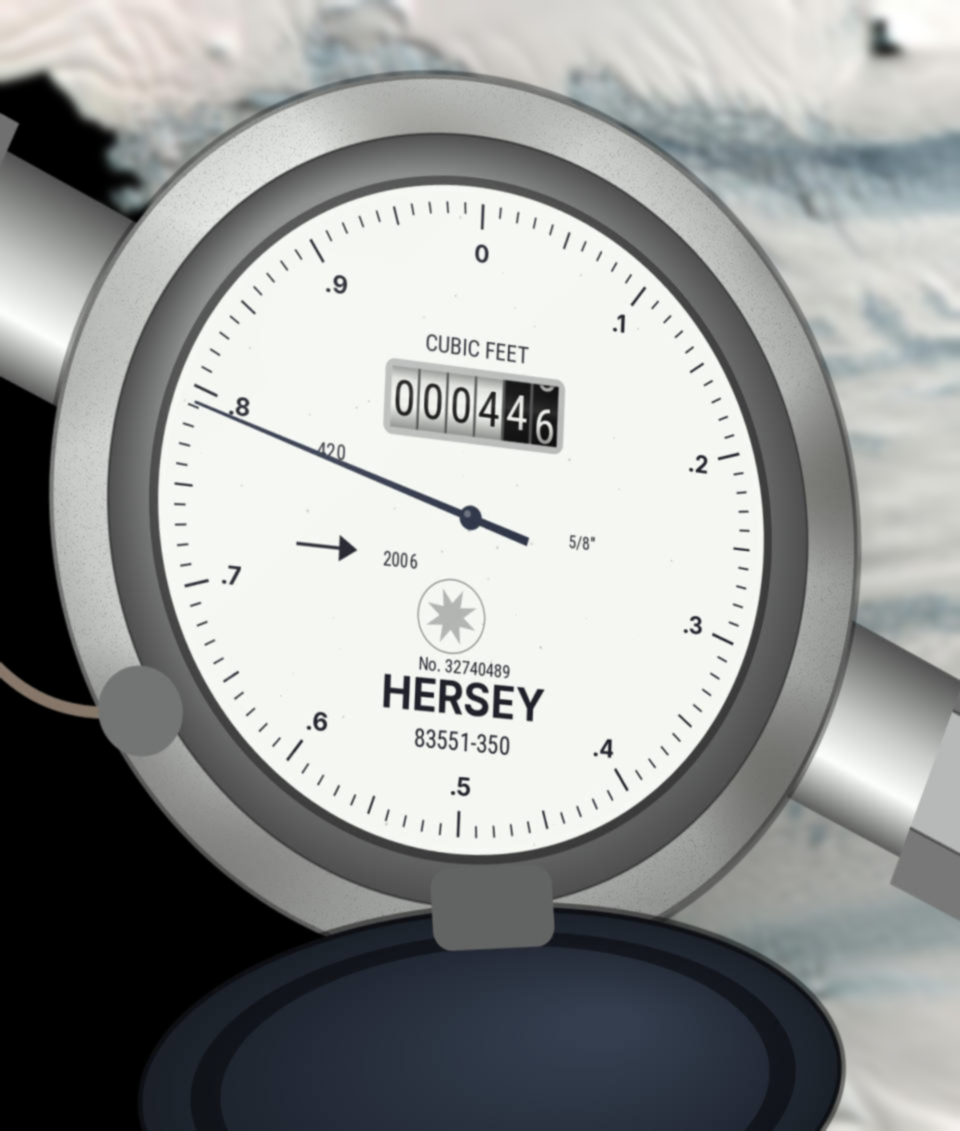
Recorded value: ft³ 445.79
